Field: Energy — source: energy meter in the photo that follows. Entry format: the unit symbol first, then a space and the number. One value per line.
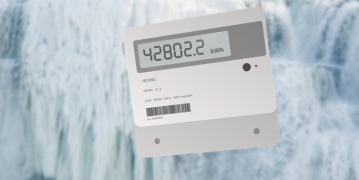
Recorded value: kWh 42802.2
